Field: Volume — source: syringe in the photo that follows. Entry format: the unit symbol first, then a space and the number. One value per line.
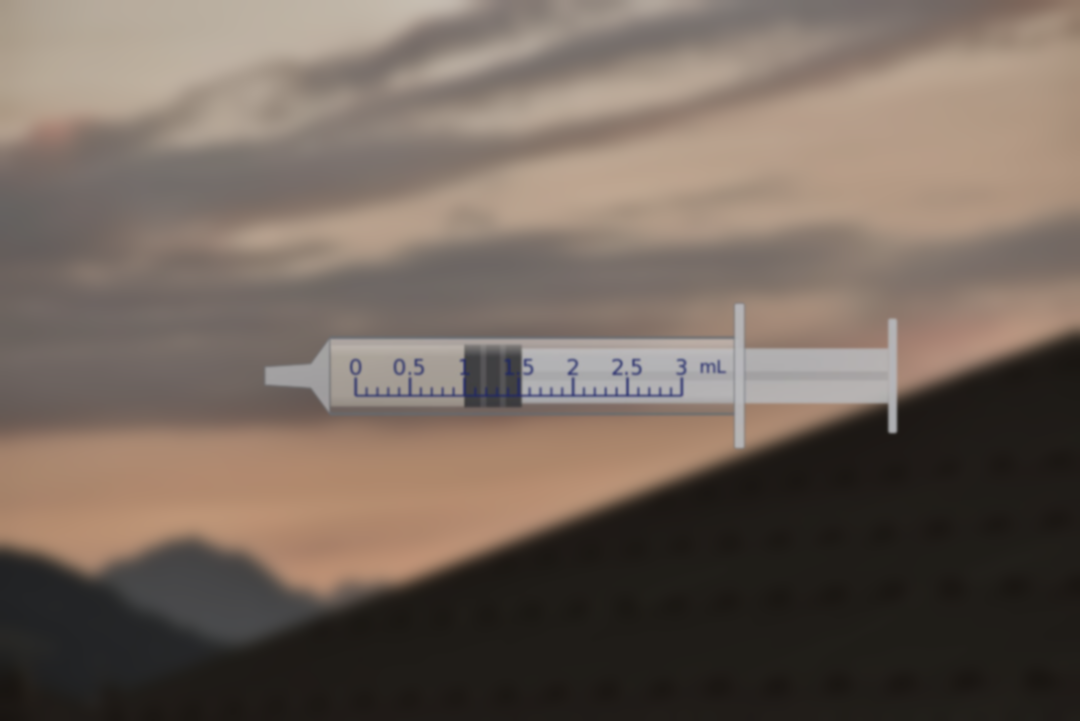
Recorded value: mL 1
